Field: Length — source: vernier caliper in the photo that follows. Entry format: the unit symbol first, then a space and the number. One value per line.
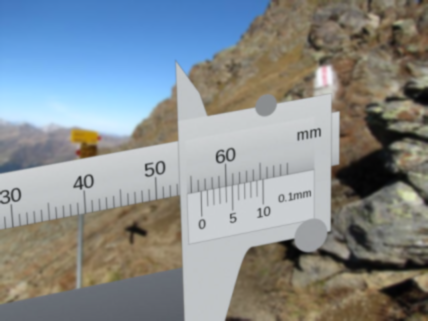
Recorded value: mm 56.4
